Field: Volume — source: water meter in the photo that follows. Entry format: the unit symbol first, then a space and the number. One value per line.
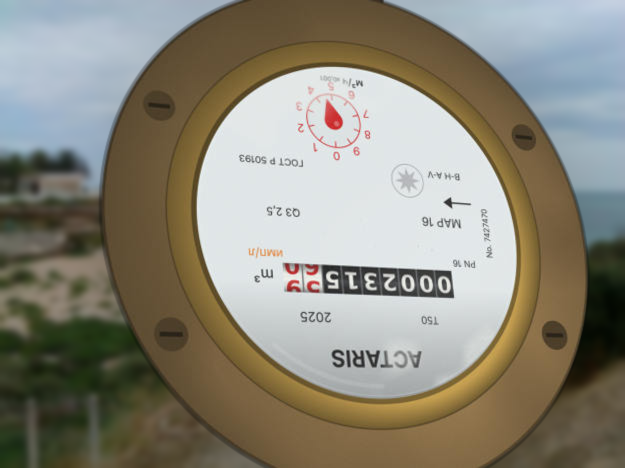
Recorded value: m³ 2315.594
